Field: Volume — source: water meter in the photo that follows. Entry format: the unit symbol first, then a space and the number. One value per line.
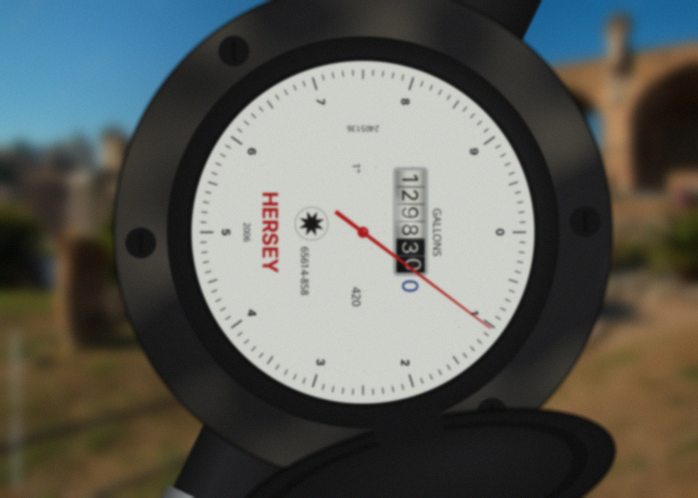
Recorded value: gal 1298301.0
